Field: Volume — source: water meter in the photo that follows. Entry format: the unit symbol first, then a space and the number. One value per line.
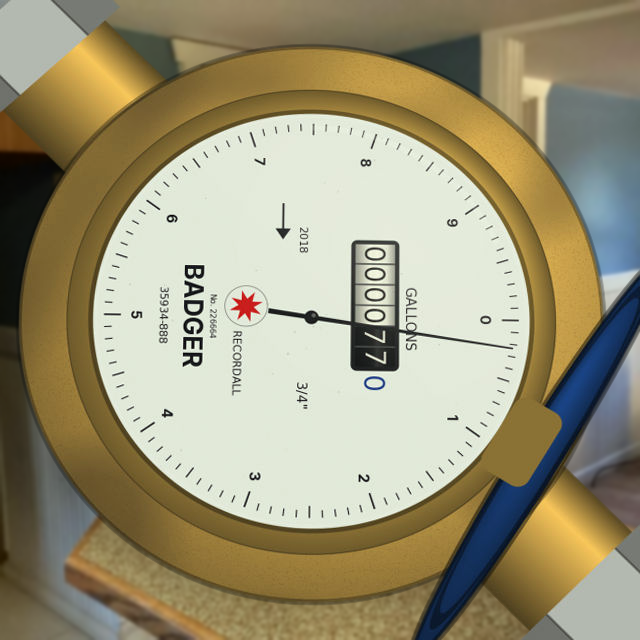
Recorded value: gal 770.2
